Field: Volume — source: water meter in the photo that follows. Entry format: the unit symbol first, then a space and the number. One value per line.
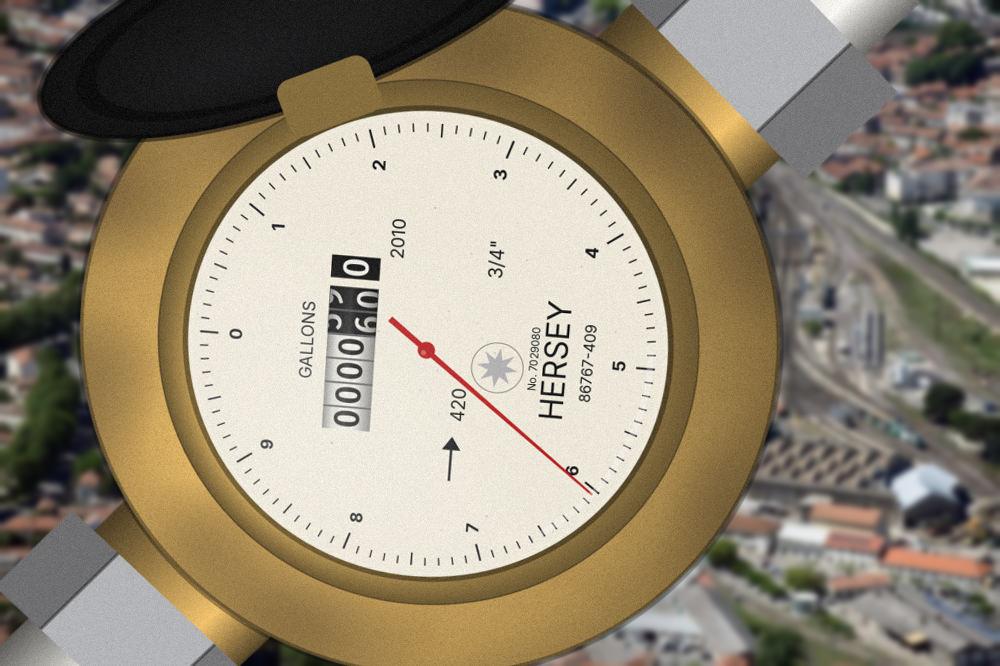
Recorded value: gal 596.0
